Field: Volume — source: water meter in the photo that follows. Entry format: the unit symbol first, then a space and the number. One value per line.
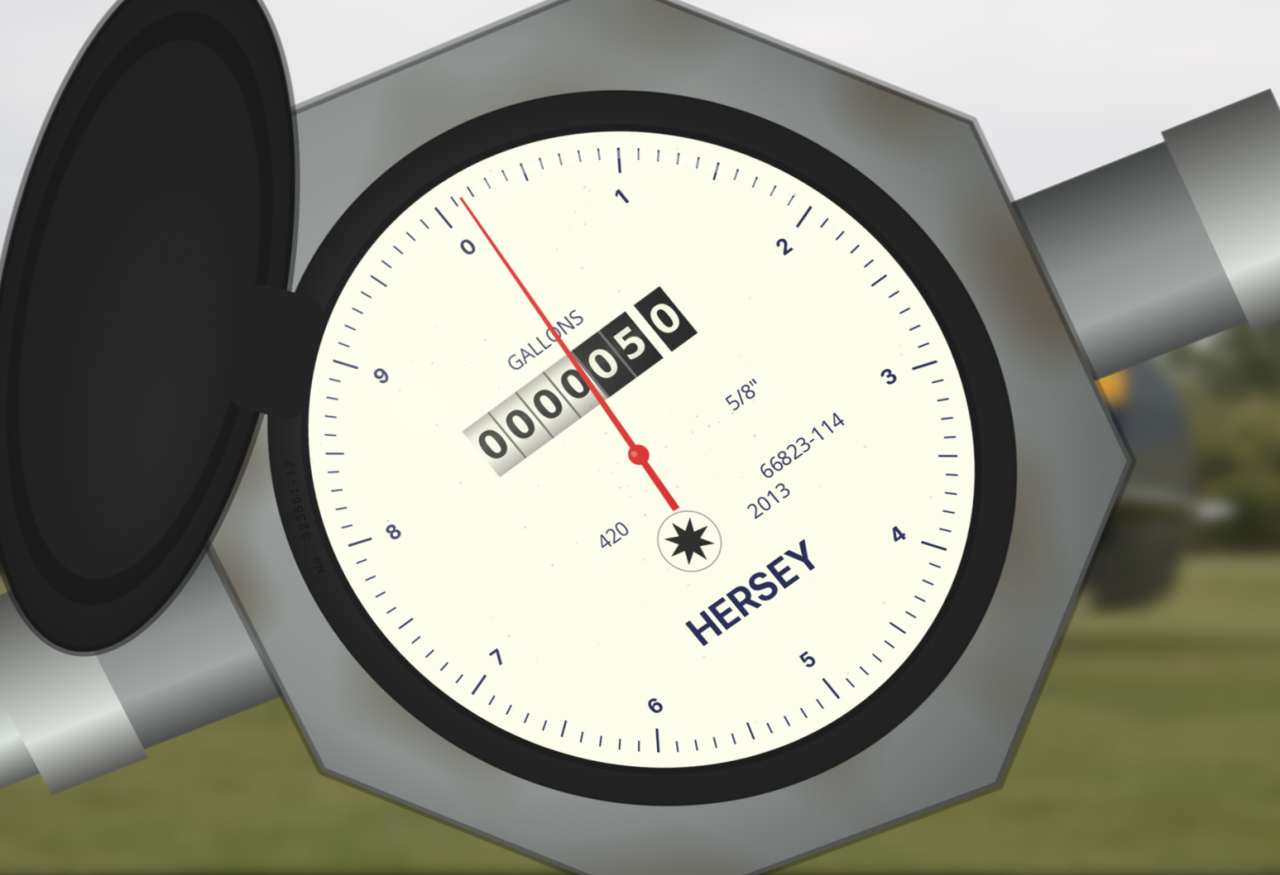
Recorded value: gal 50.1
